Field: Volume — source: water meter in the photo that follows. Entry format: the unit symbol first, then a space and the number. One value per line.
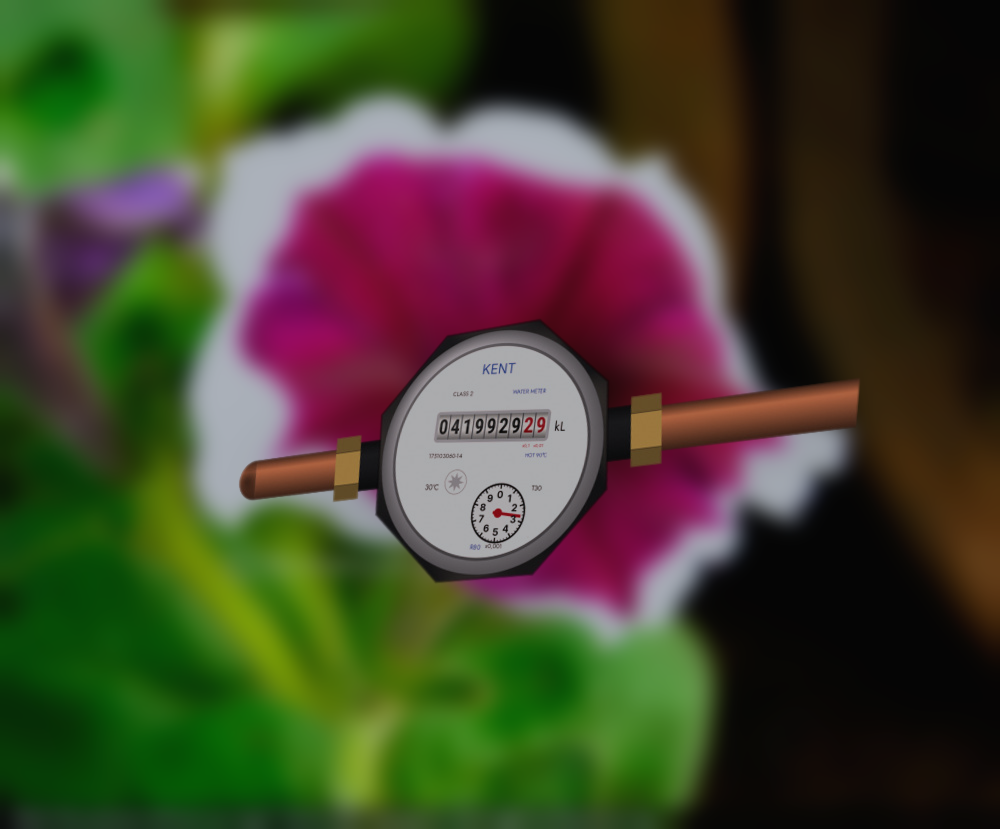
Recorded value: kL 419929.292
